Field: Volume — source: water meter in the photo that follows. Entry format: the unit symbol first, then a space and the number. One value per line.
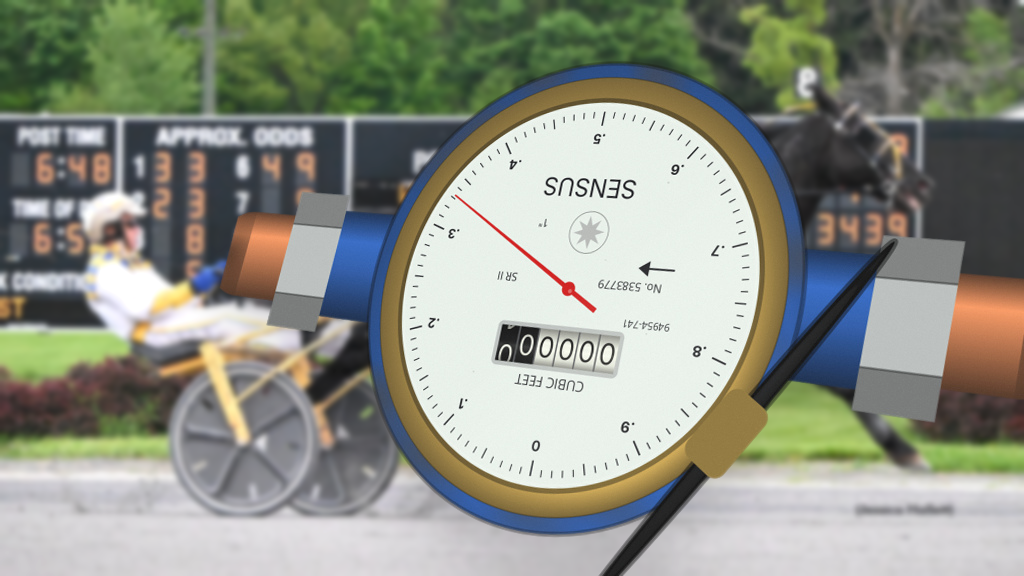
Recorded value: ft³ 0.33
